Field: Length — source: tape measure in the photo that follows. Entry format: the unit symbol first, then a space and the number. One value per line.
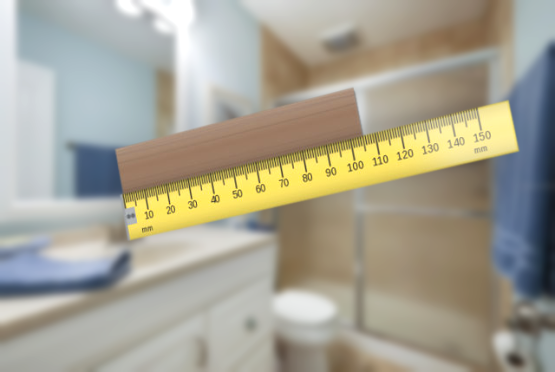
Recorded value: mm 105
